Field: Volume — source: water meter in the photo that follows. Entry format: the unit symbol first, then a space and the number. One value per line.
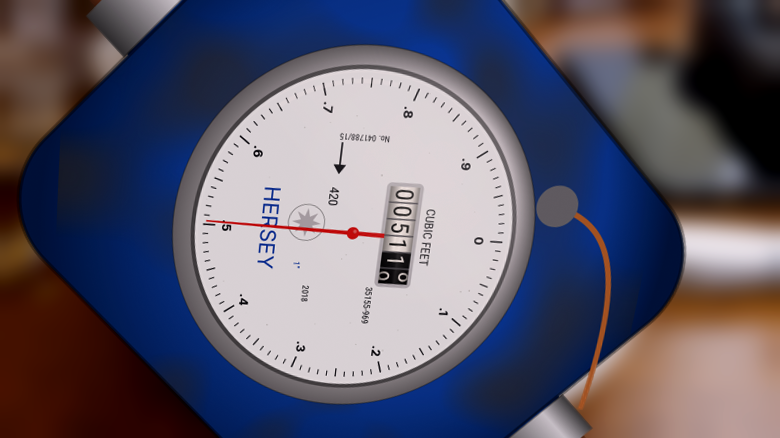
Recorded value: ft³ 5118.50
